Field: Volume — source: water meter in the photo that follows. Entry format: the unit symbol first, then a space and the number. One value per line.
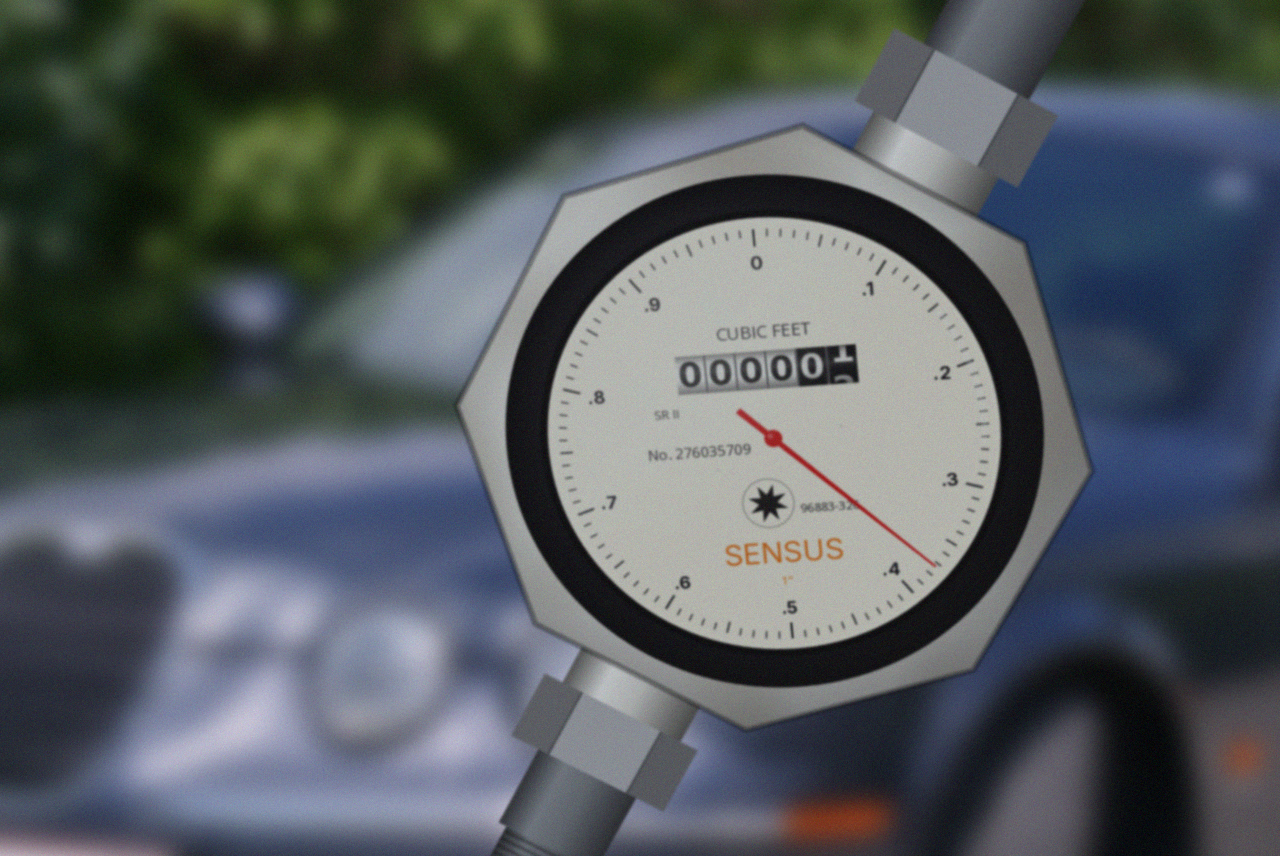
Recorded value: ft³ 1.37
